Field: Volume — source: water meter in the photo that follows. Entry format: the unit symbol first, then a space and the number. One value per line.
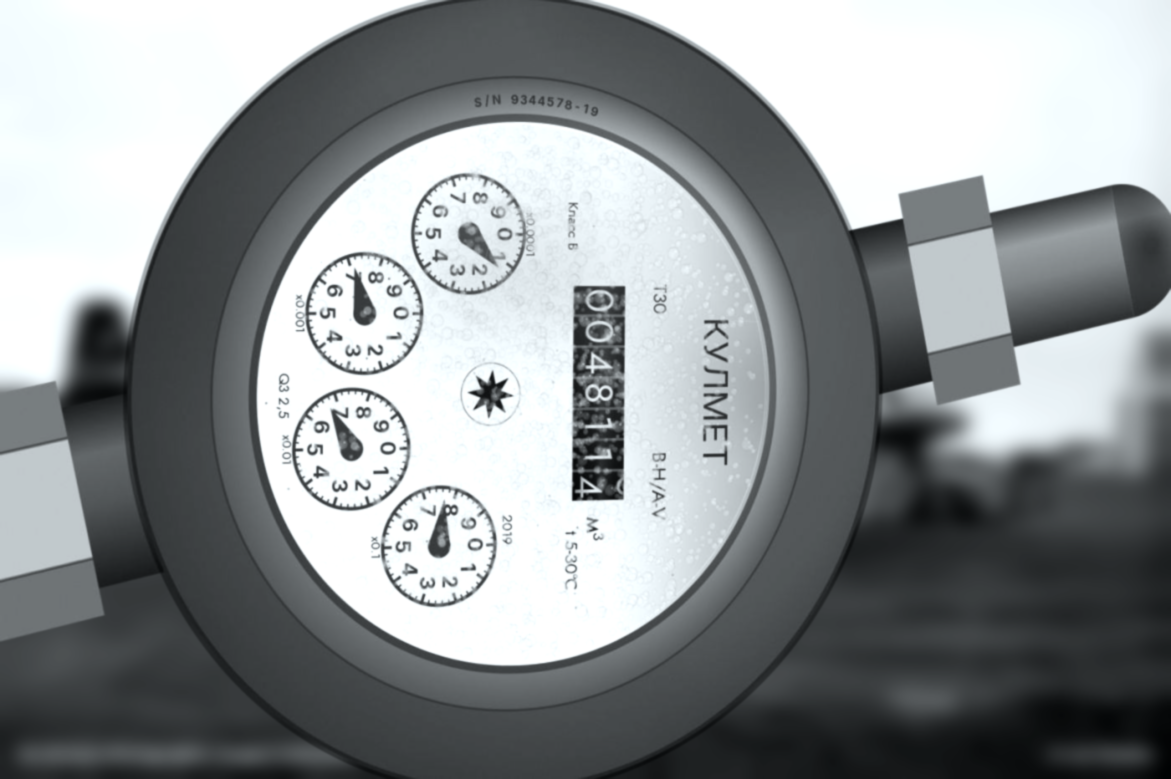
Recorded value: m³ 48113.7671
